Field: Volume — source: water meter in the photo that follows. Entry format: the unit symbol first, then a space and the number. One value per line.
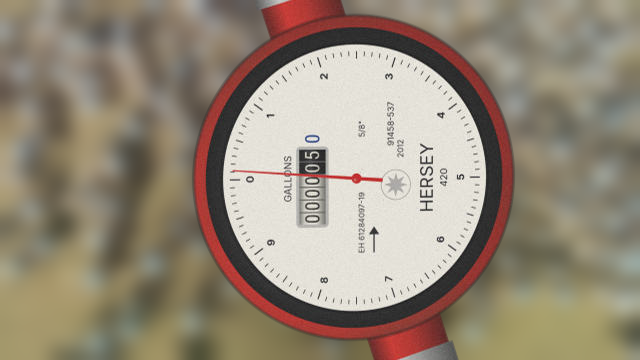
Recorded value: gal 50.1
